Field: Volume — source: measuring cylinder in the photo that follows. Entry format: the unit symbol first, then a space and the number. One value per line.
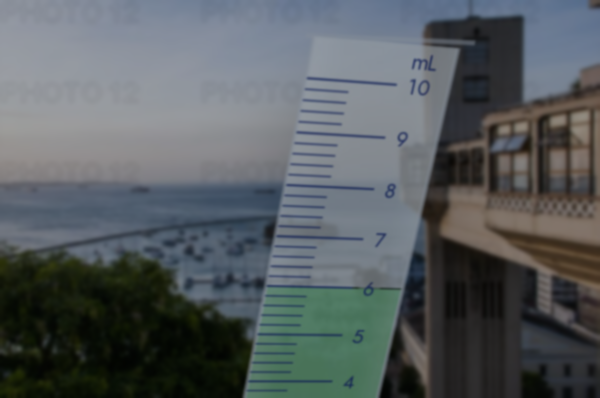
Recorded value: mL 6
